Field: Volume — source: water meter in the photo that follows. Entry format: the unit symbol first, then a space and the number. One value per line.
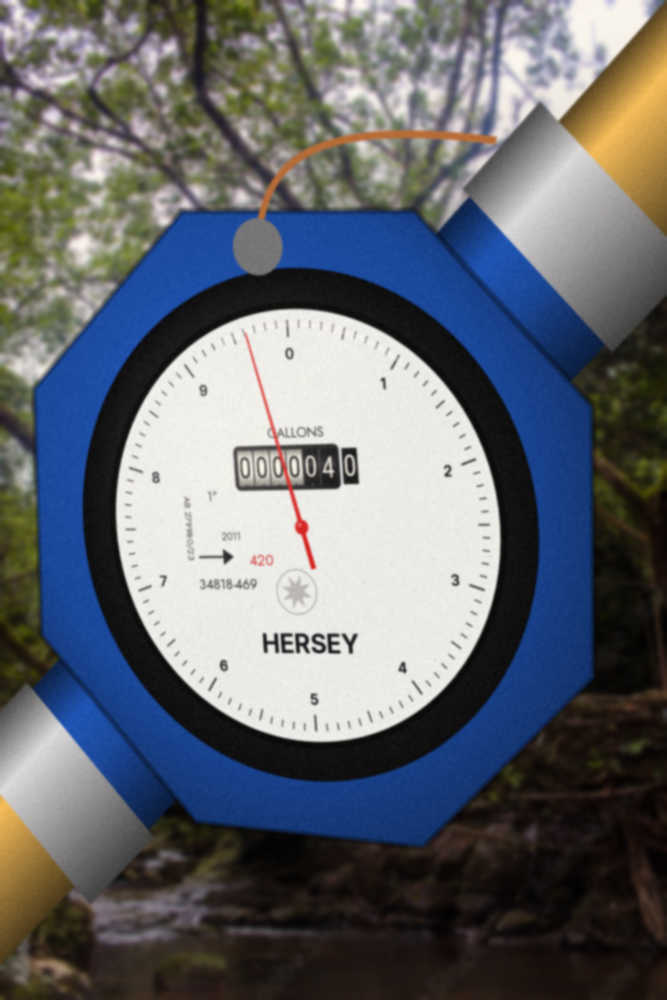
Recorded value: gal 39.6
